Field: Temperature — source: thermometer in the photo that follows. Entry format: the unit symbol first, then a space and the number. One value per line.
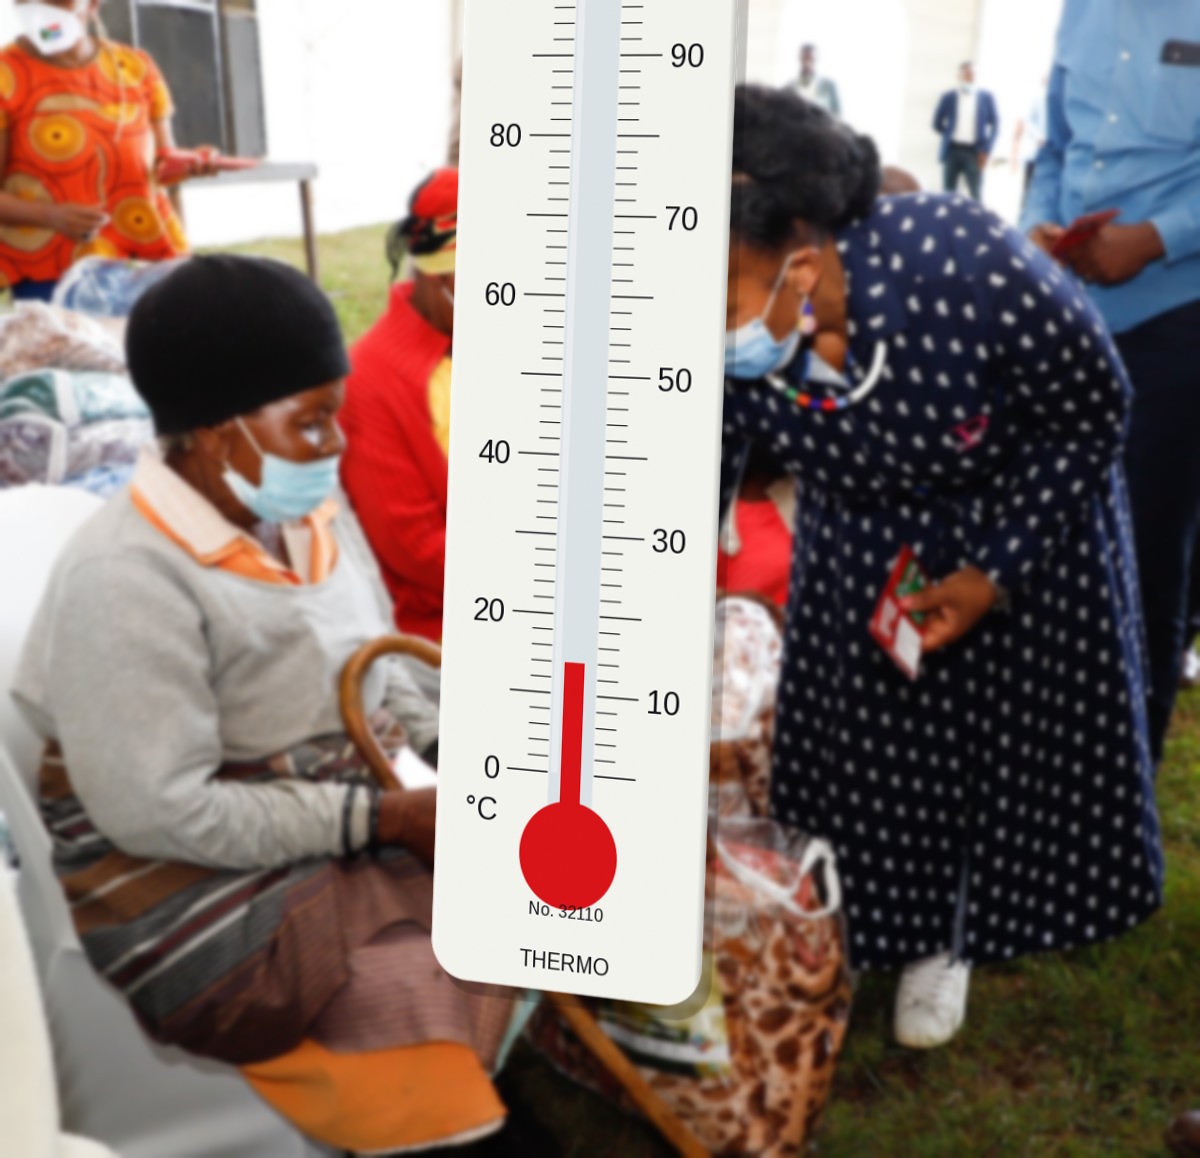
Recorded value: °C 14
